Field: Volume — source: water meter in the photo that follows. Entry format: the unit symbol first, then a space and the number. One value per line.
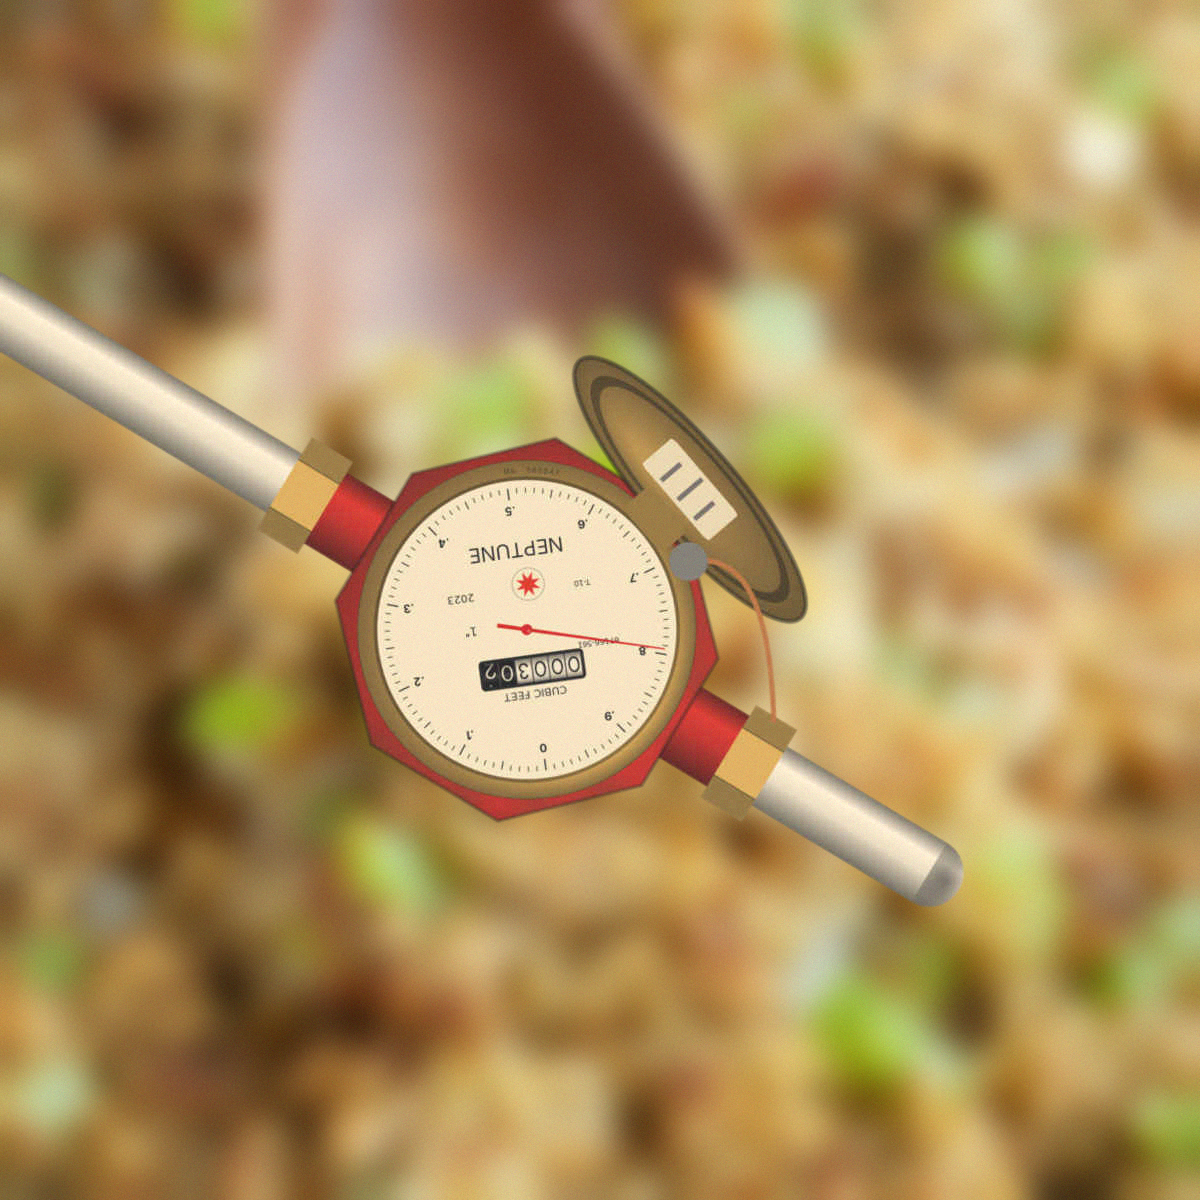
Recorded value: ft³ 301.79
